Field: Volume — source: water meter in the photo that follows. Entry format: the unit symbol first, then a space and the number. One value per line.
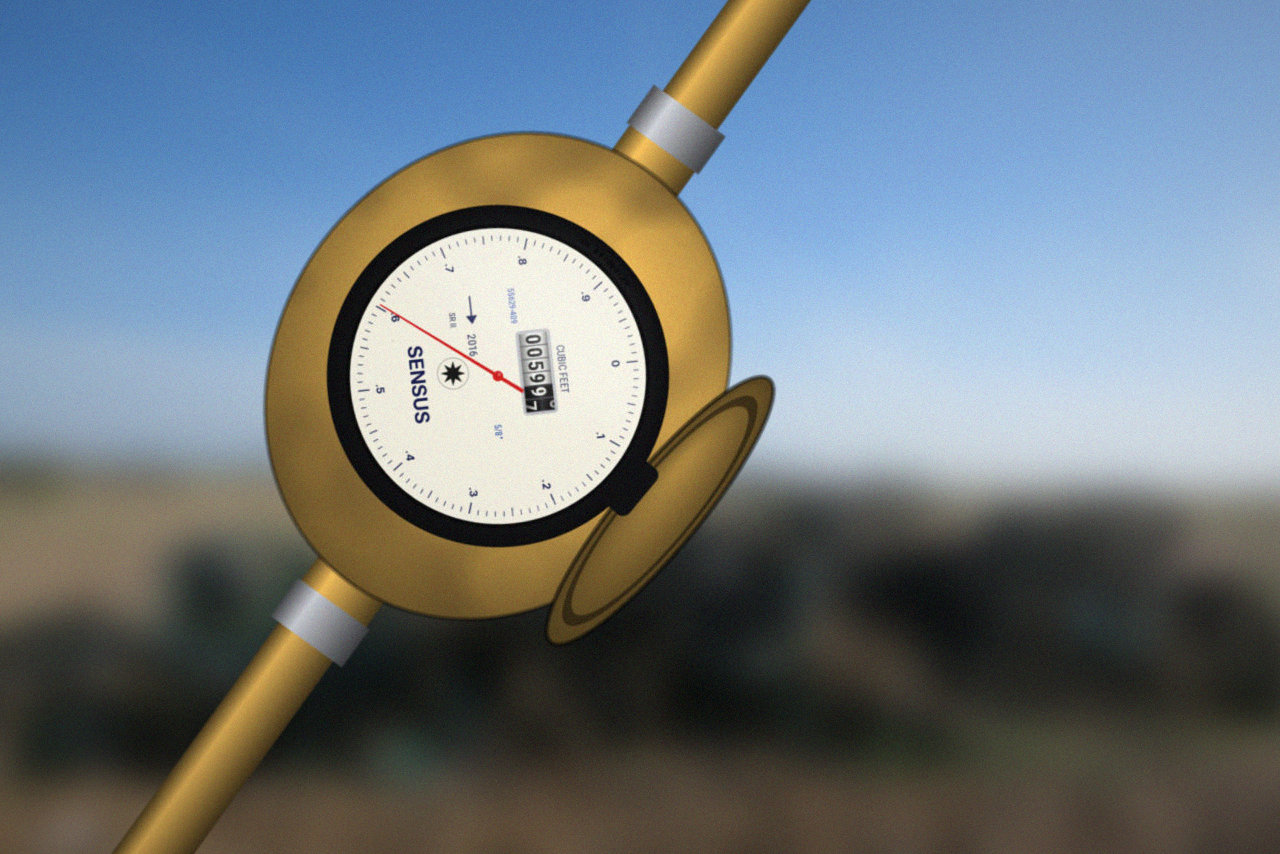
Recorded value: ft³ 5996.60
